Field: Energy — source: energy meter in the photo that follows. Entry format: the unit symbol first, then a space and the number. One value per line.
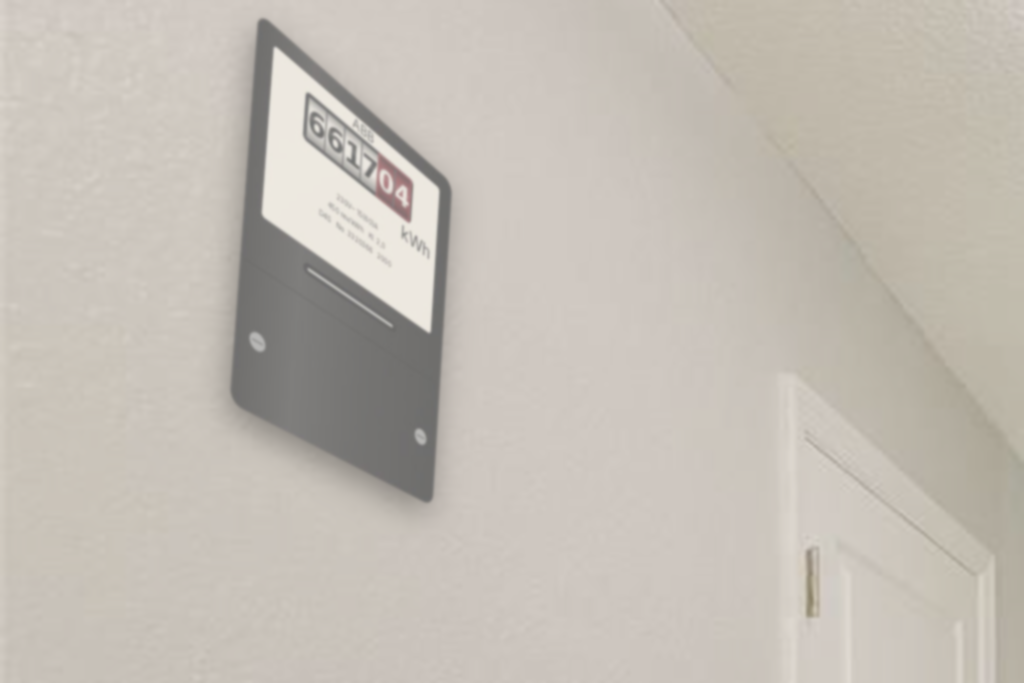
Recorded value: kWh 6617.04
